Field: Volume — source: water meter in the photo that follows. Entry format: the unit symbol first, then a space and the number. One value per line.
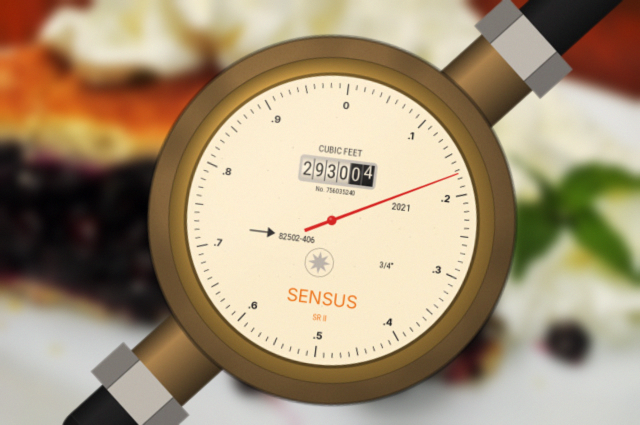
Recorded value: ft³ 293004.17
